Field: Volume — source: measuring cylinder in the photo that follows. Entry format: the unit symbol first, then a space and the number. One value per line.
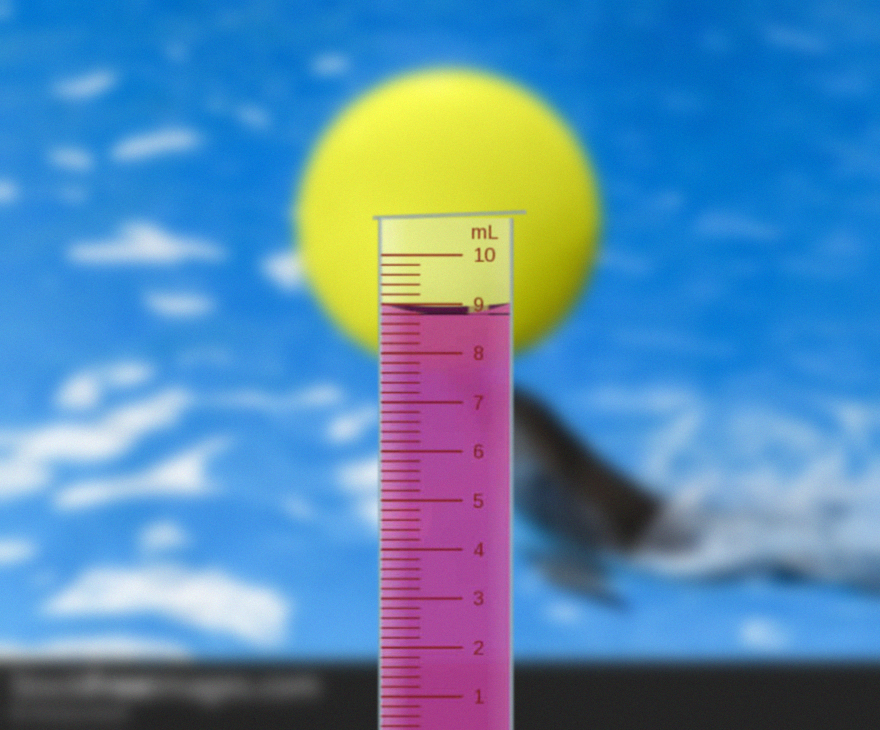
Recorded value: mL 8.8
